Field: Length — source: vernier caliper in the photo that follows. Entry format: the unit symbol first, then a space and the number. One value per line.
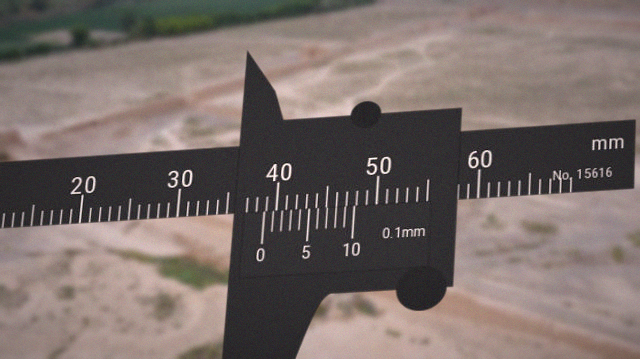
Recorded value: mm 38.8
